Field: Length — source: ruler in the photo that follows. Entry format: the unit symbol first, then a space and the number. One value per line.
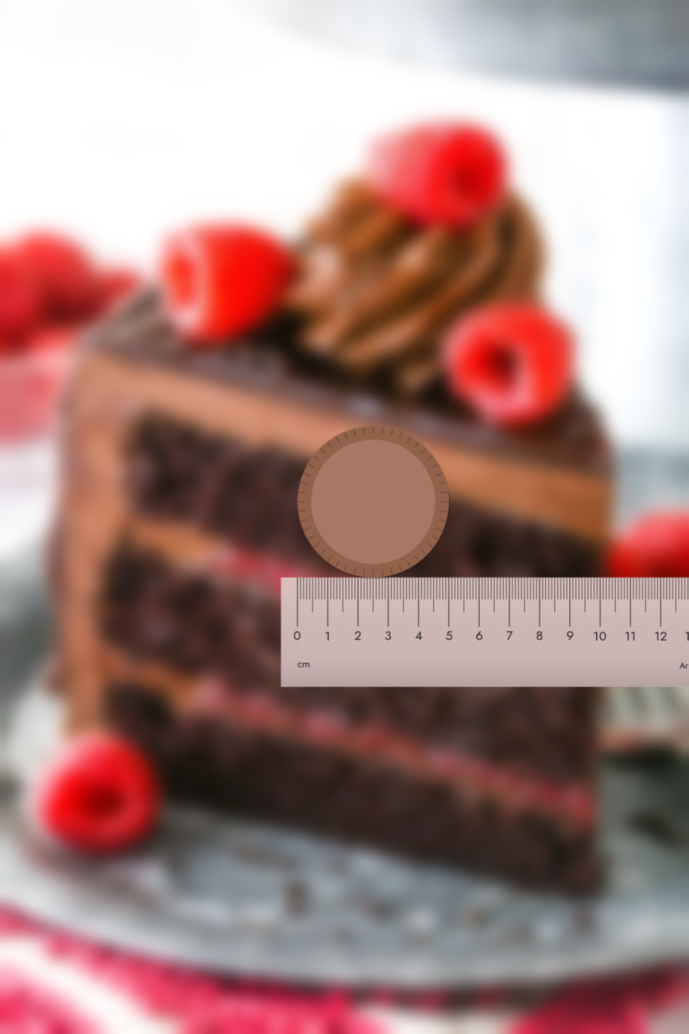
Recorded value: cm 5
